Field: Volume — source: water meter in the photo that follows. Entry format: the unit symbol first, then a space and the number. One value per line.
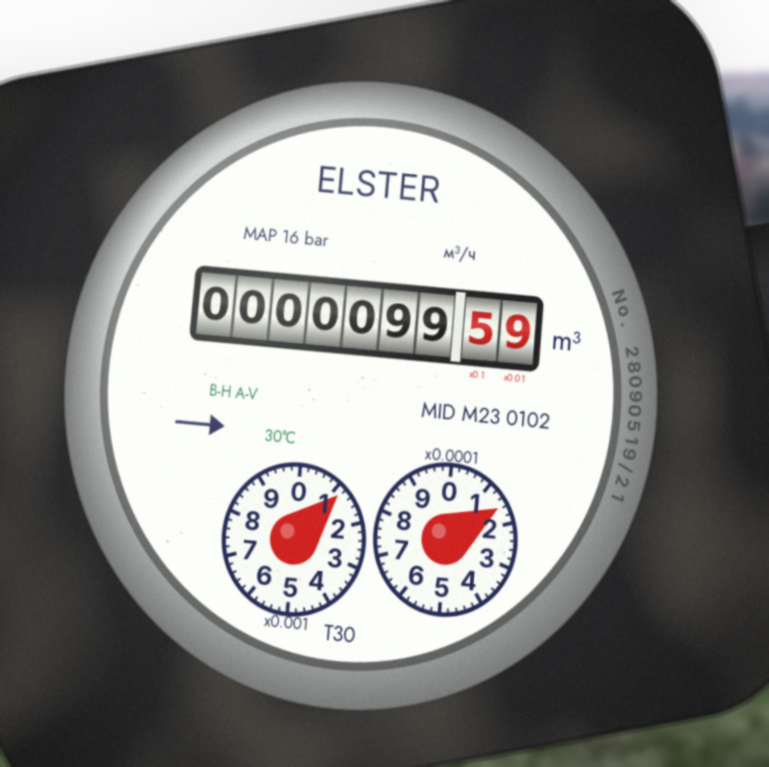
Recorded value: m³ 99.5911
